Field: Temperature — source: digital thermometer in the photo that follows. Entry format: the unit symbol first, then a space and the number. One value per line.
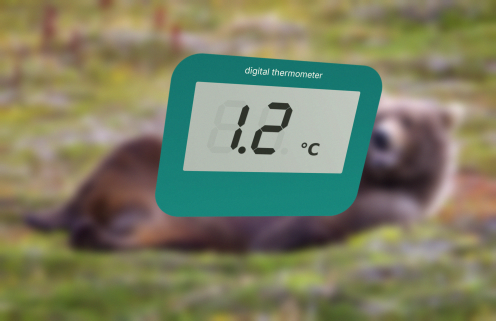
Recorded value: °C 1.2
